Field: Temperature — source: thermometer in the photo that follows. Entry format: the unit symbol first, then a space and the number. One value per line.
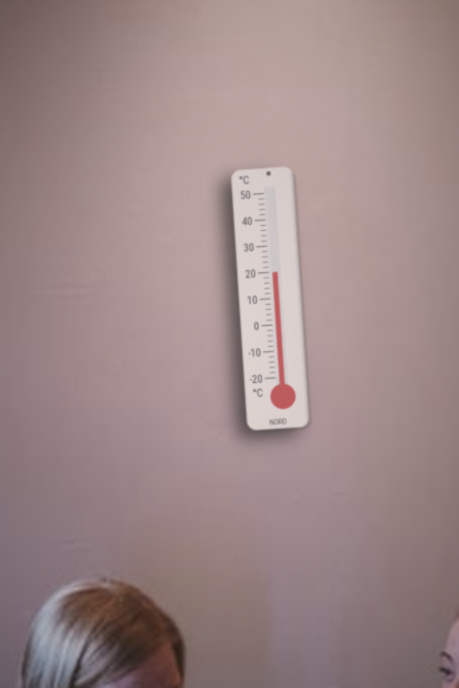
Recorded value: °C 20
